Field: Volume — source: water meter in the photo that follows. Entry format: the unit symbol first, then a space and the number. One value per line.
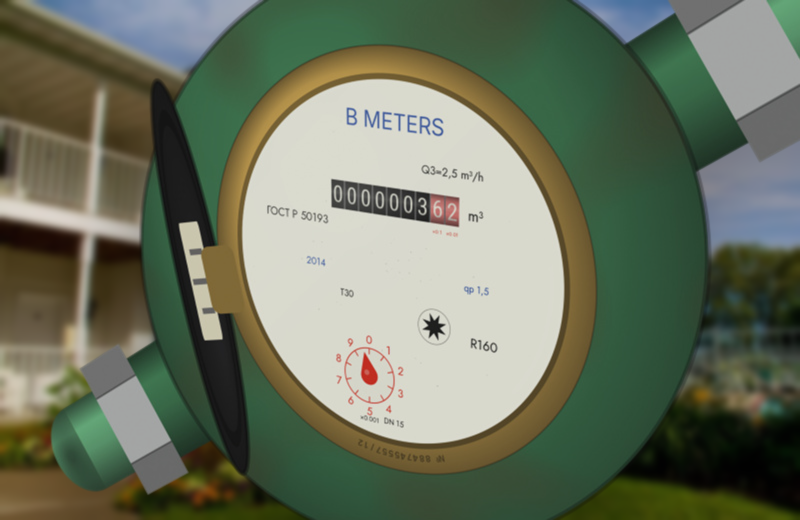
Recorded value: m³ 3.619
